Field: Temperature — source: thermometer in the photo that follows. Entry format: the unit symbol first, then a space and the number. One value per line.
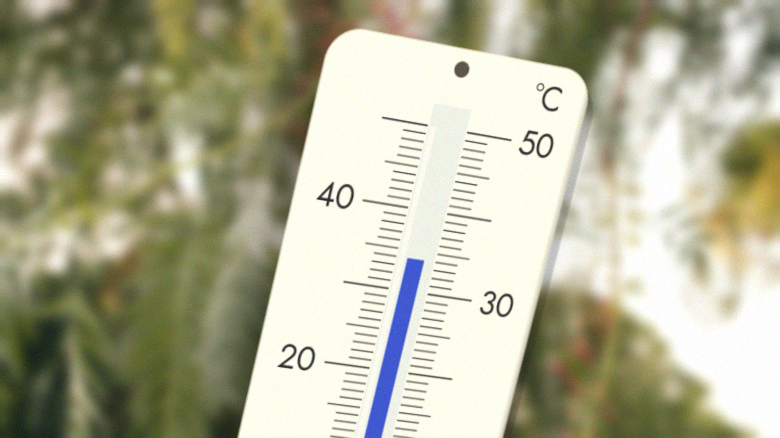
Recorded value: °C 34
